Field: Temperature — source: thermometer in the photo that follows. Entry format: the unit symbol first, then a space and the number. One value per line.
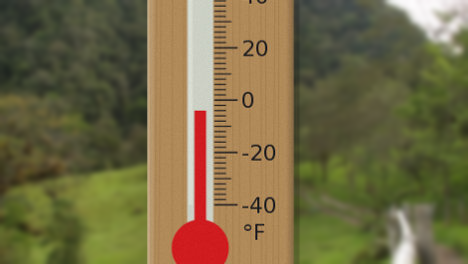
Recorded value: °F -4
